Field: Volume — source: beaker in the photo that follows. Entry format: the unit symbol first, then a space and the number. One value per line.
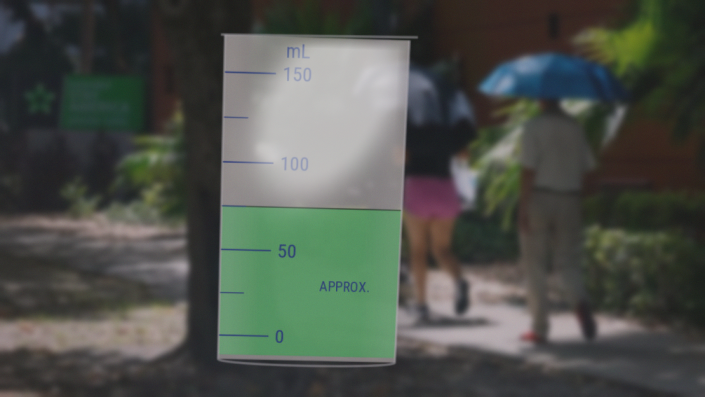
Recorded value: mL 75
